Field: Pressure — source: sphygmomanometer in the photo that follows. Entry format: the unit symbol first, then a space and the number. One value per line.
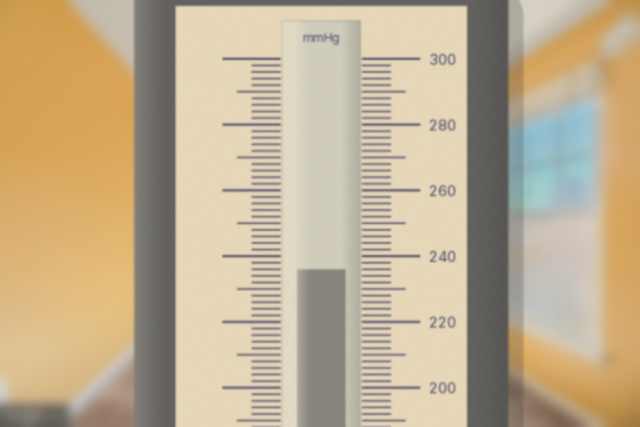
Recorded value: mmHg 236
